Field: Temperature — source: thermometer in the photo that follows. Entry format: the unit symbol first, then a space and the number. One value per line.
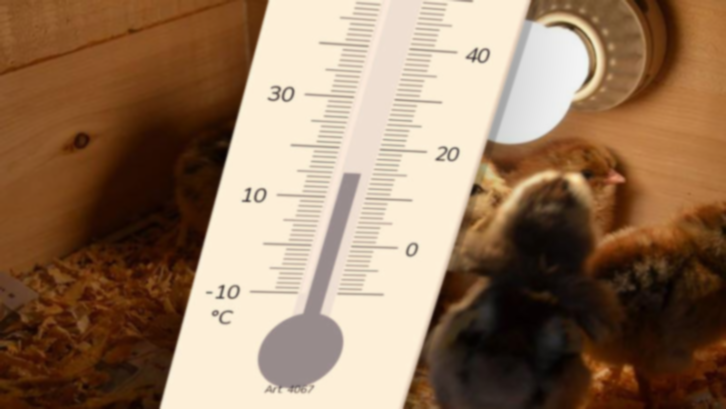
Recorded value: °C 15
